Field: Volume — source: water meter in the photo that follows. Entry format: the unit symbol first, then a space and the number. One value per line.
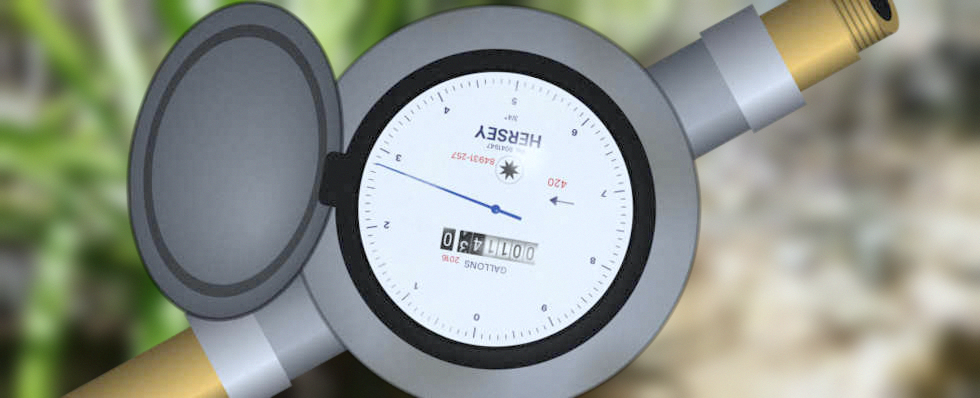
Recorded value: gal 11432.8
